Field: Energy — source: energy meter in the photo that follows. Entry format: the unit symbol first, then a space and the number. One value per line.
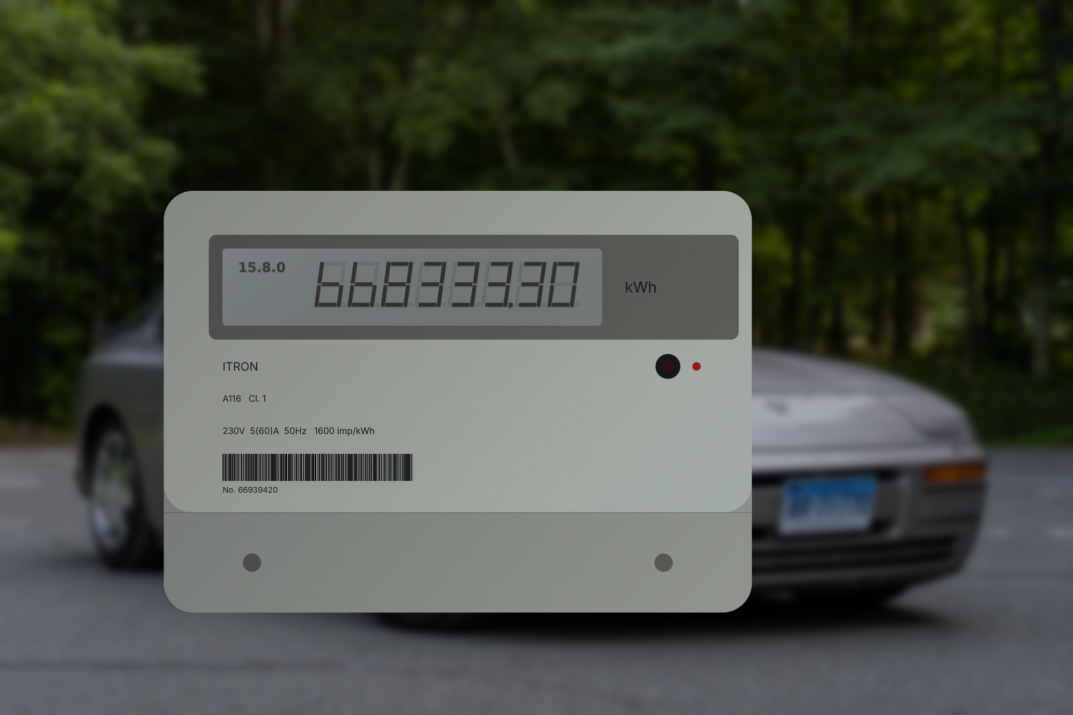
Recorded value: kWh 668333.30
